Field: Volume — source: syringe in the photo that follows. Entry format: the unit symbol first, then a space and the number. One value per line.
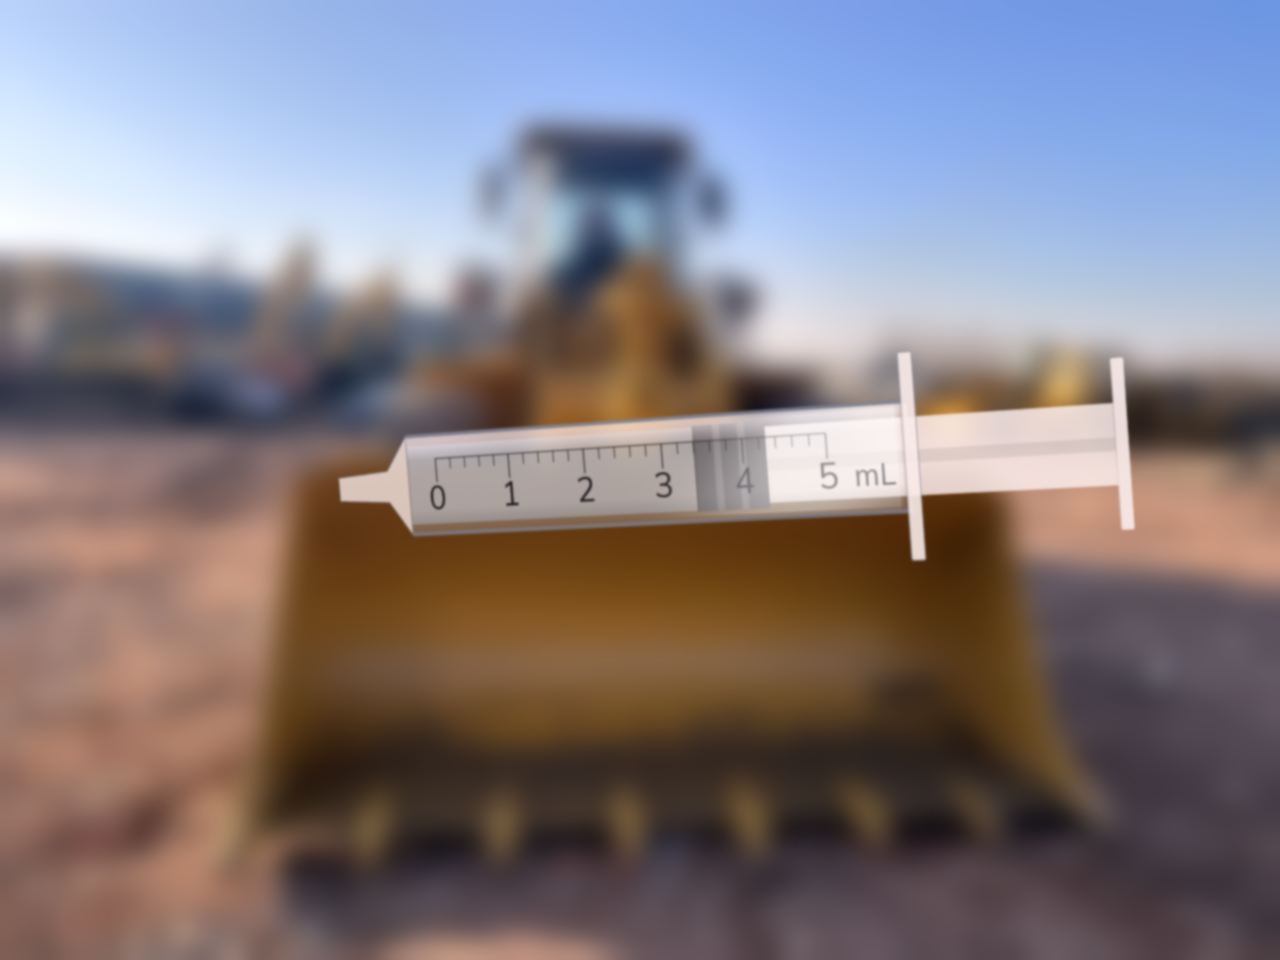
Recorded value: mL 3.4
